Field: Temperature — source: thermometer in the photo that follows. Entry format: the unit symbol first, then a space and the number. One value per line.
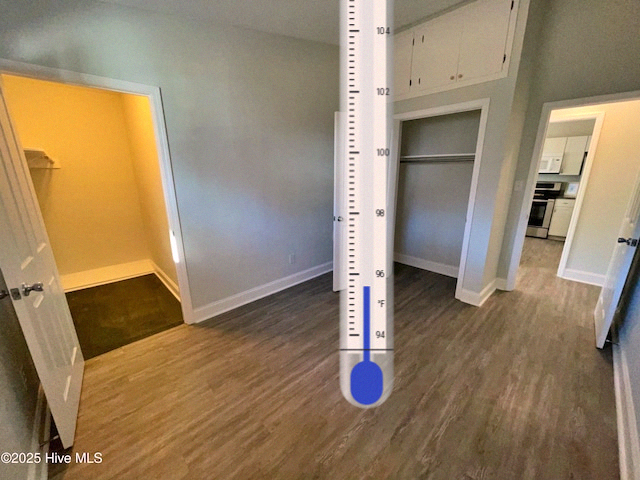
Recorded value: °F 95.6
